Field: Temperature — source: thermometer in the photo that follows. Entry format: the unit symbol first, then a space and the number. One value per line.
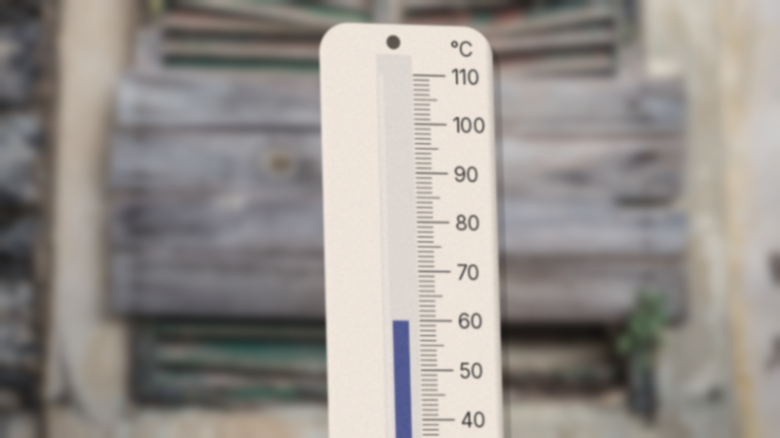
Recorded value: °C 60
